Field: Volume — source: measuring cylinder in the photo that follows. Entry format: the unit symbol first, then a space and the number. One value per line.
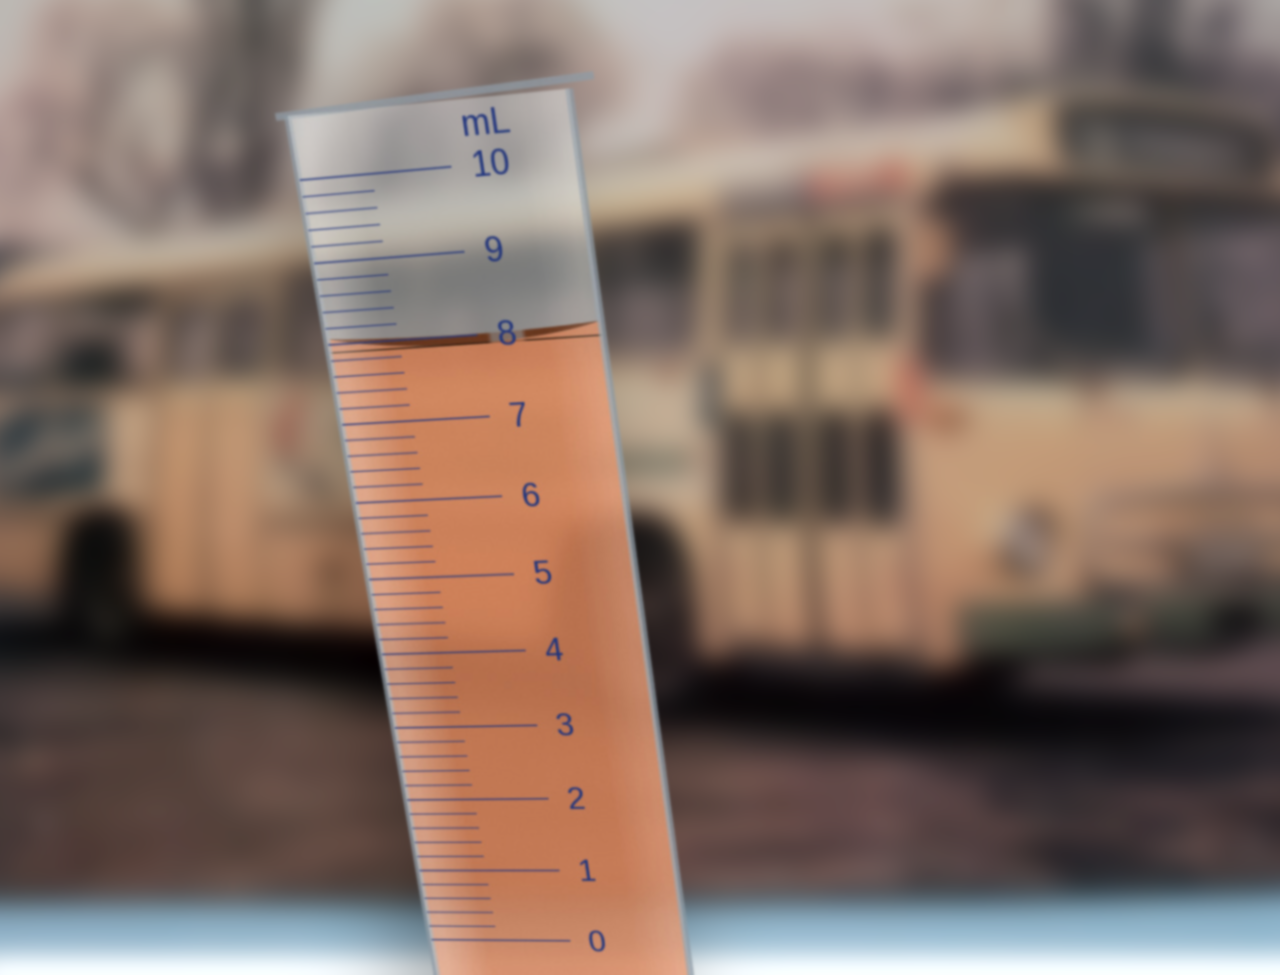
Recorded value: mL 7.9
